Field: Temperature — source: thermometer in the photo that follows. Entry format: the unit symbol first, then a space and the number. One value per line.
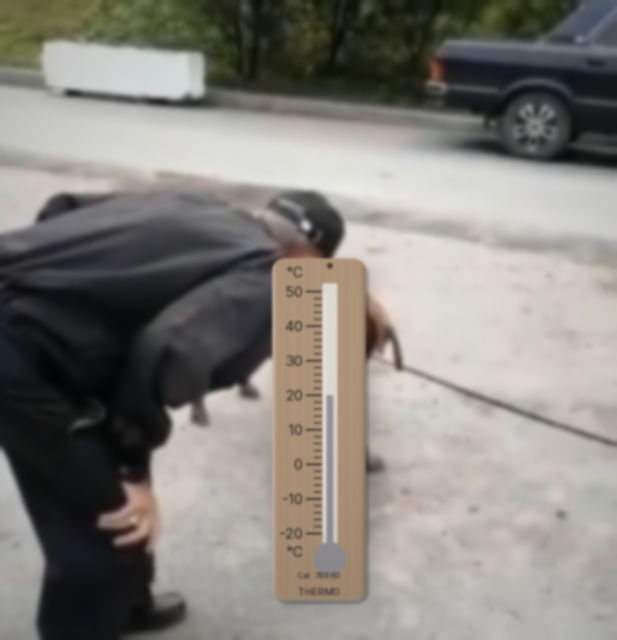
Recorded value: °C 20
